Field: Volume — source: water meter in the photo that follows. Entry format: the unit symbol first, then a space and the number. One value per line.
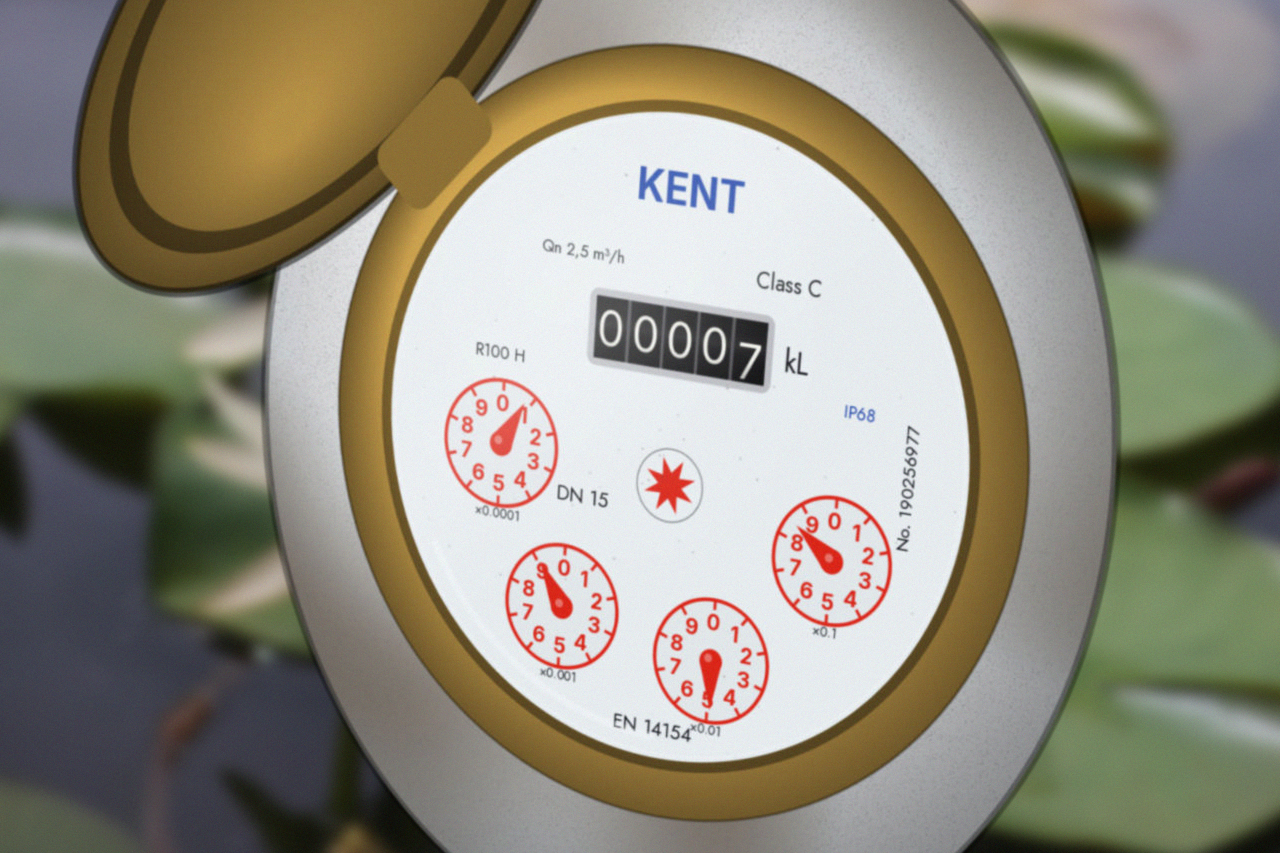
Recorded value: kL 6.8490
